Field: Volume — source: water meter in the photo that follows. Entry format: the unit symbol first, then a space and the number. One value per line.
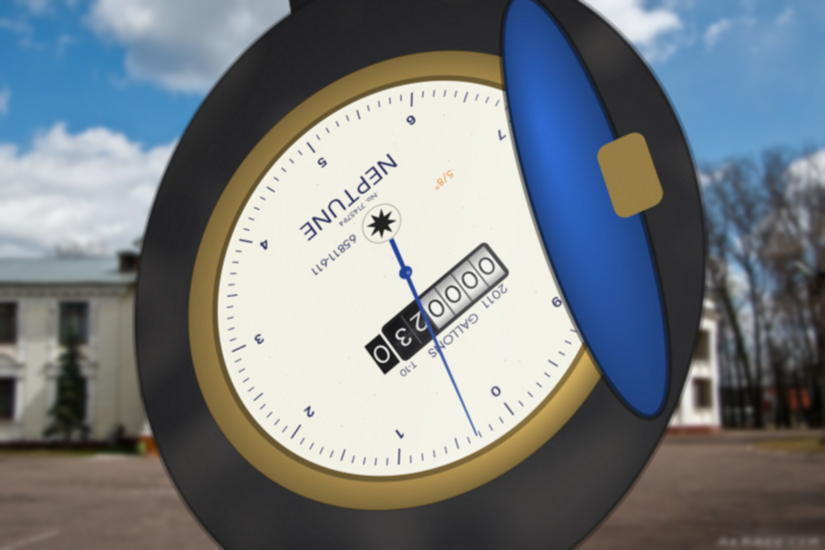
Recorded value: gal 230.3
